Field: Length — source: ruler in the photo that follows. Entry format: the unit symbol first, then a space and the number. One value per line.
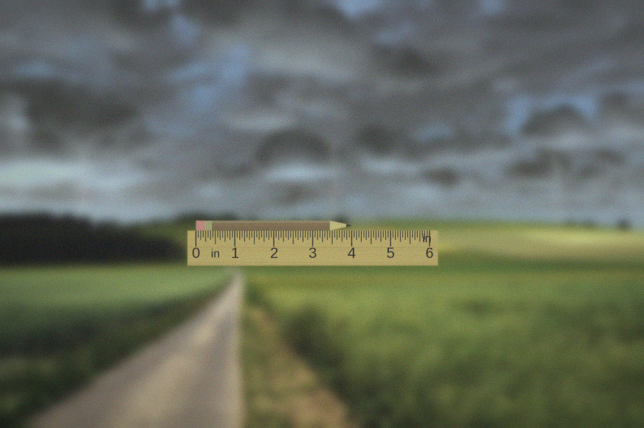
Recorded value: in 4
